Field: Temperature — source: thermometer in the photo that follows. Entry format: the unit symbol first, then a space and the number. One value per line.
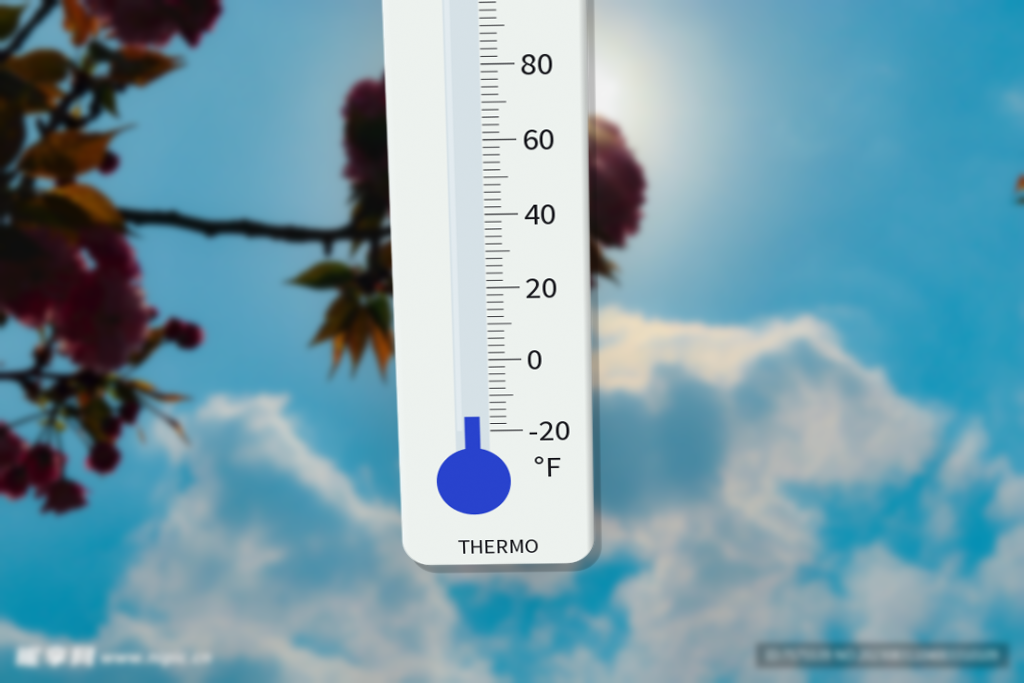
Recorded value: °F -16
